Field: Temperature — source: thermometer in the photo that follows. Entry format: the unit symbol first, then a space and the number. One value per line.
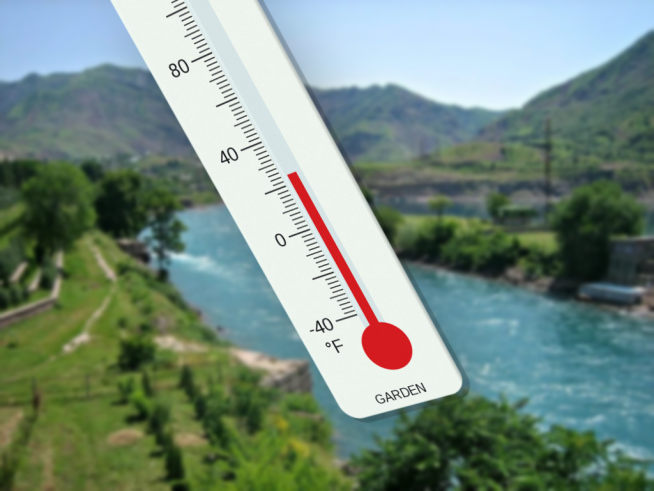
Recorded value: °F 24
